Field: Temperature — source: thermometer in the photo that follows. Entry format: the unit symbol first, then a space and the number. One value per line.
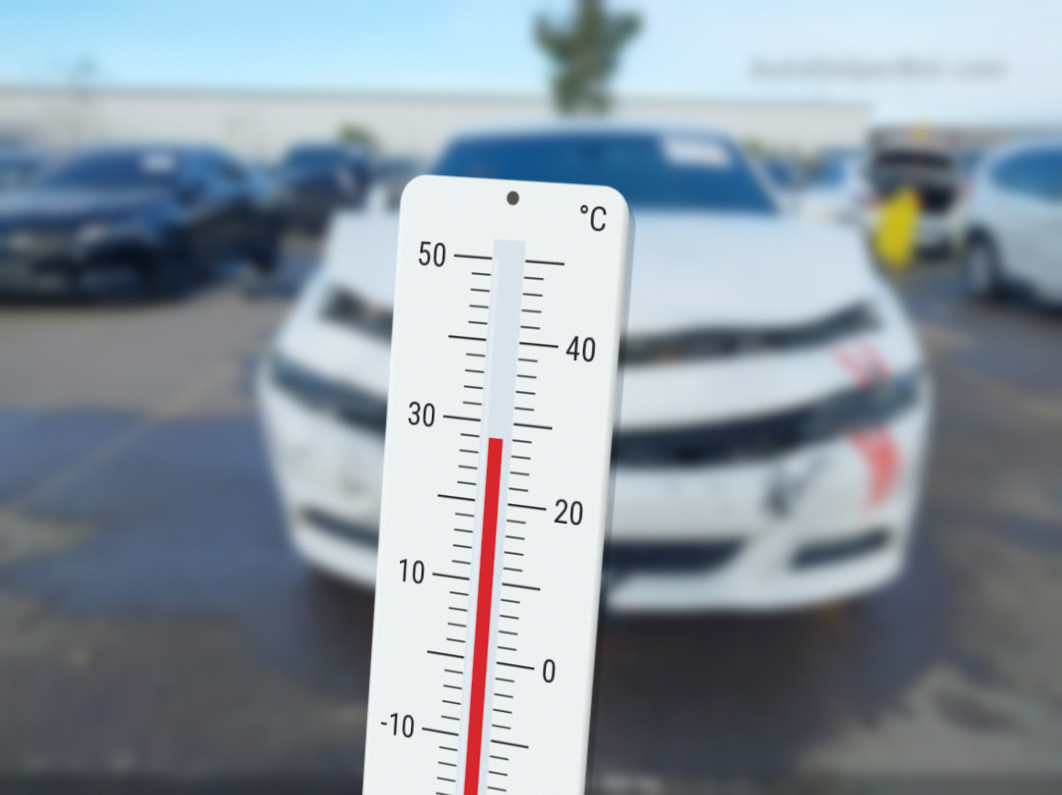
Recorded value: °C 28
